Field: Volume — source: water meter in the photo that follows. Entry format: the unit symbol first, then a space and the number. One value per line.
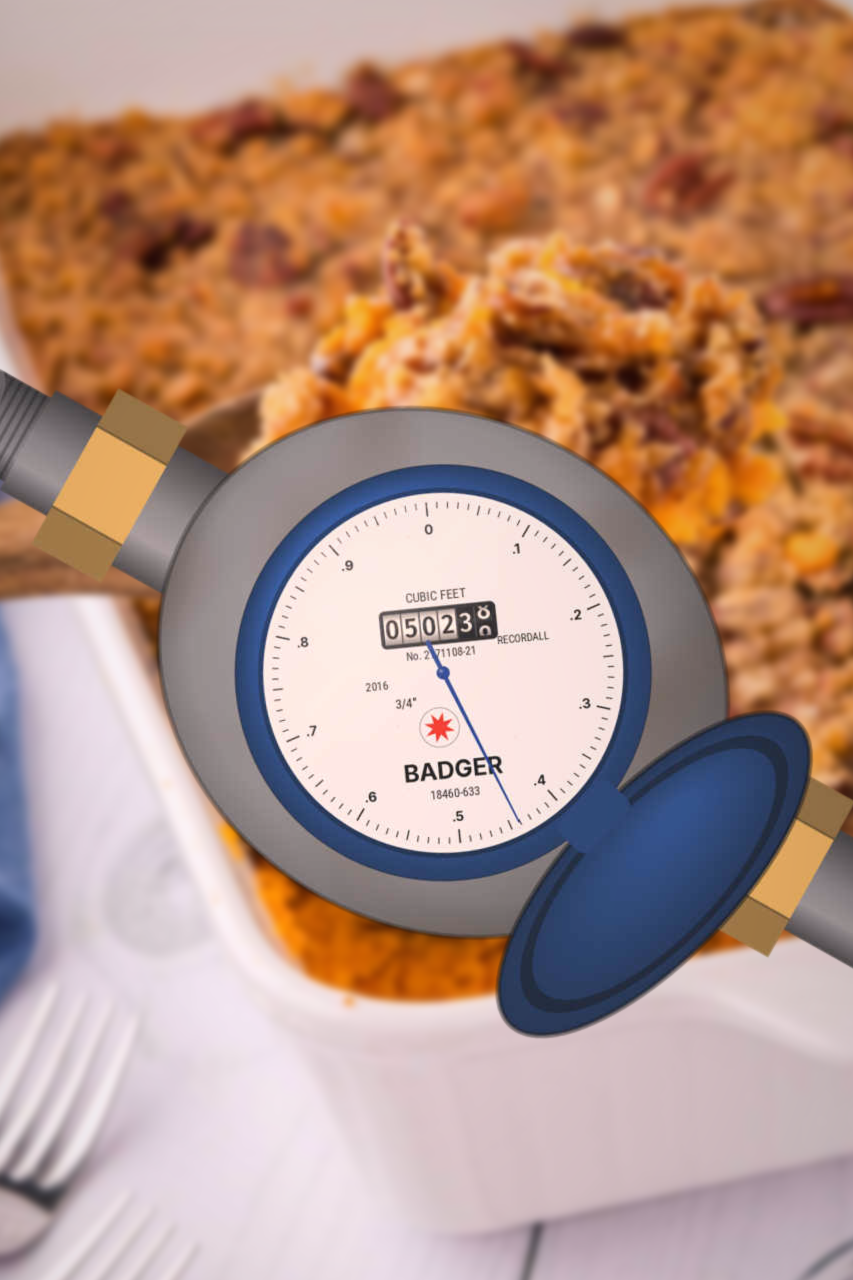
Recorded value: ft³ 50238.44
